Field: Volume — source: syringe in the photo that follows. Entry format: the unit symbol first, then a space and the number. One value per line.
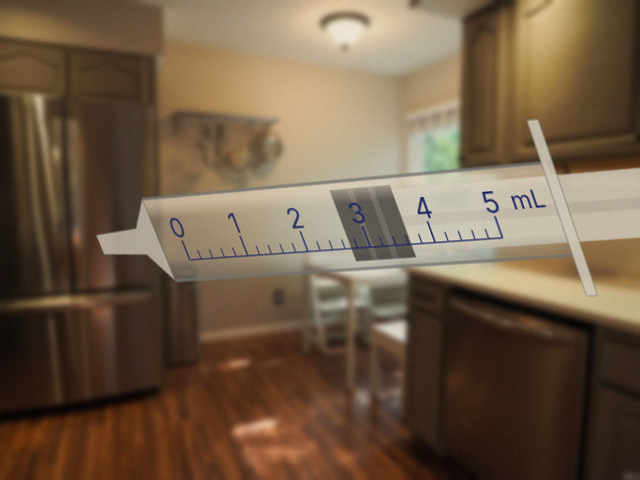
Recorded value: mL 2.7
